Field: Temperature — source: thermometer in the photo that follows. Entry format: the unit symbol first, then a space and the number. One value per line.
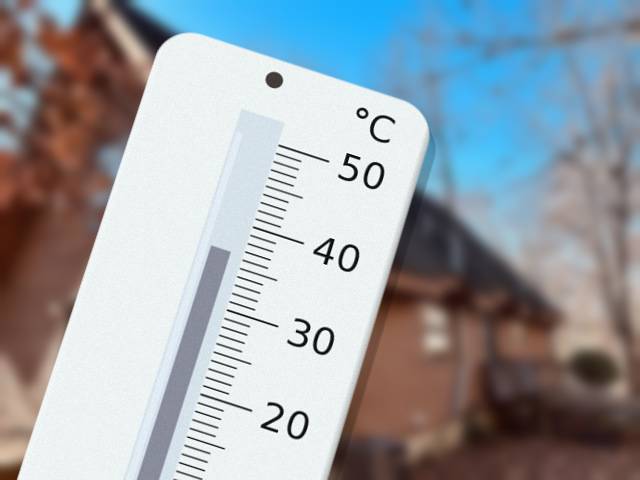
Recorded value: °C 36.5
